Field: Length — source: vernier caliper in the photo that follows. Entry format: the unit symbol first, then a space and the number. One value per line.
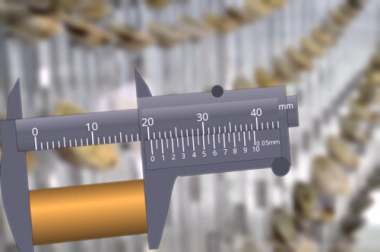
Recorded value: mm 20.4
